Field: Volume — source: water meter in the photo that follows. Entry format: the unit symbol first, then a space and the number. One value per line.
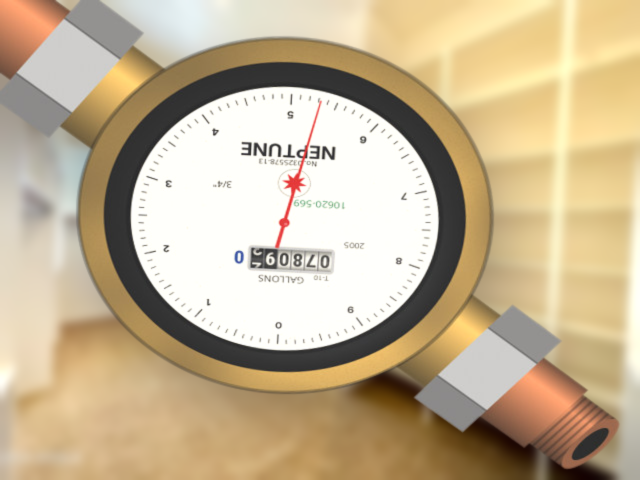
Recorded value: gal 780925.3
